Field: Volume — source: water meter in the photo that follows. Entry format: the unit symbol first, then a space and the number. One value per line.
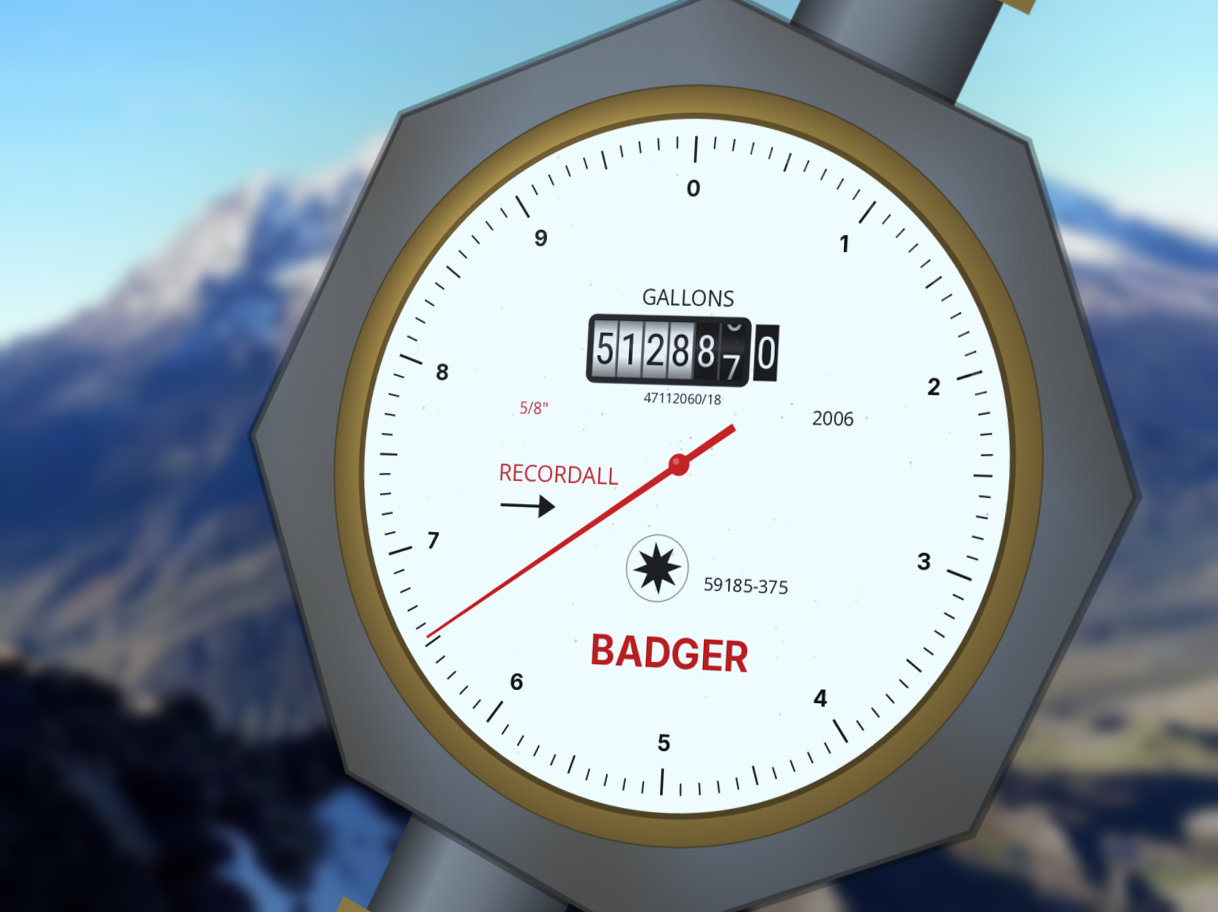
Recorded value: gal 5128866.5
